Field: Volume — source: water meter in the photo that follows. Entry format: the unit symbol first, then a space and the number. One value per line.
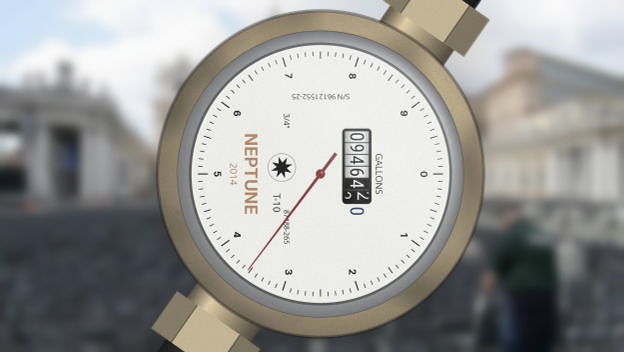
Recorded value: gal 946423.5
